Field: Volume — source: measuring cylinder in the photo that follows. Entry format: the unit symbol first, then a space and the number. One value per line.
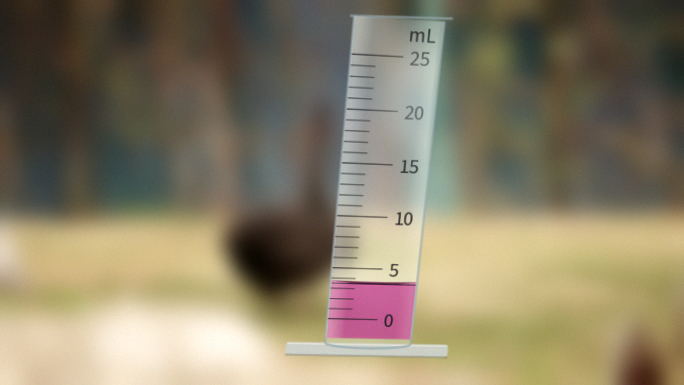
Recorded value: mL 3.5
